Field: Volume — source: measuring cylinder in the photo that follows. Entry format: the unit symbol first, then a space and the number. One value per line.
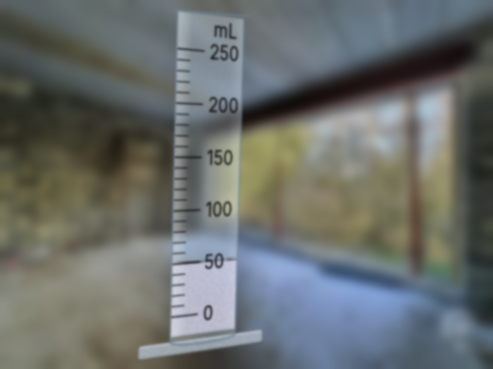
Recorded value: mL 50
